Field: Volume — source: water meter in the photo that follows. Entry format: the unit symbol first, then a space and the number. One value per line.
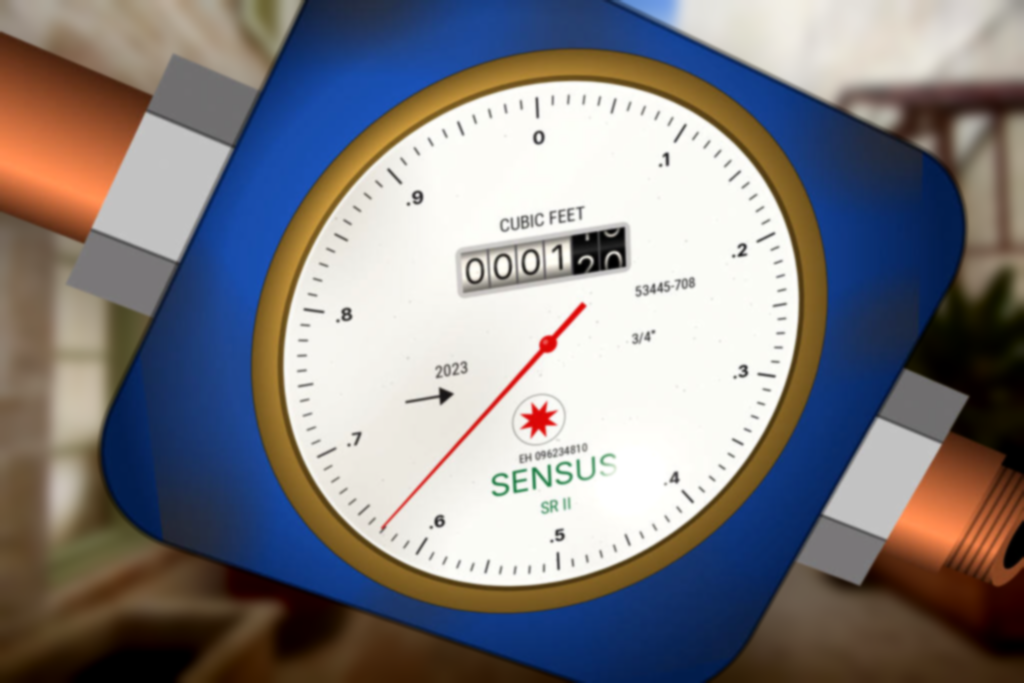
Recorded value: ft³ 119.63
